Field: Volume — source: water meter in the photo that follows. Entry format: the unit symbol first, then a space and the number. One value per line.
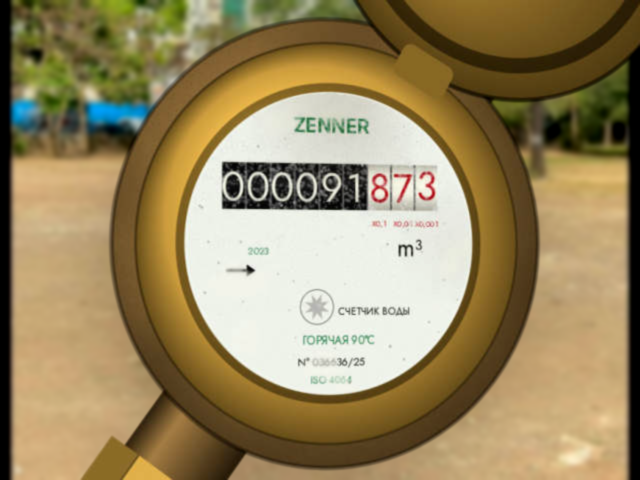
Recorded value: m³ 91.873
